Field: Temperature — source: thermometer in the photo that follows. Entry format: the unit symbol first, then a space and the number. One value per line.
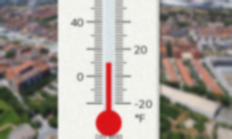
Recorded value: °F 10
